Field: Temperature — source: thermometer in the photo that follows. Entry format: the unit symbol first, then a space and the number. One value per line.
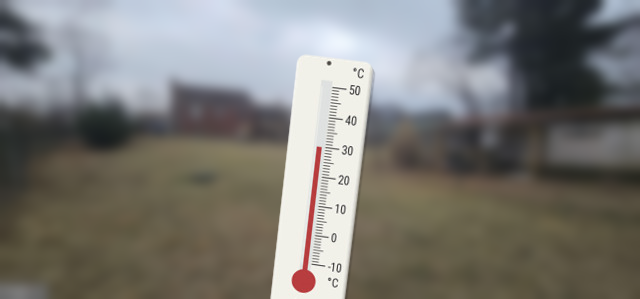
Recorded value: °C 30
